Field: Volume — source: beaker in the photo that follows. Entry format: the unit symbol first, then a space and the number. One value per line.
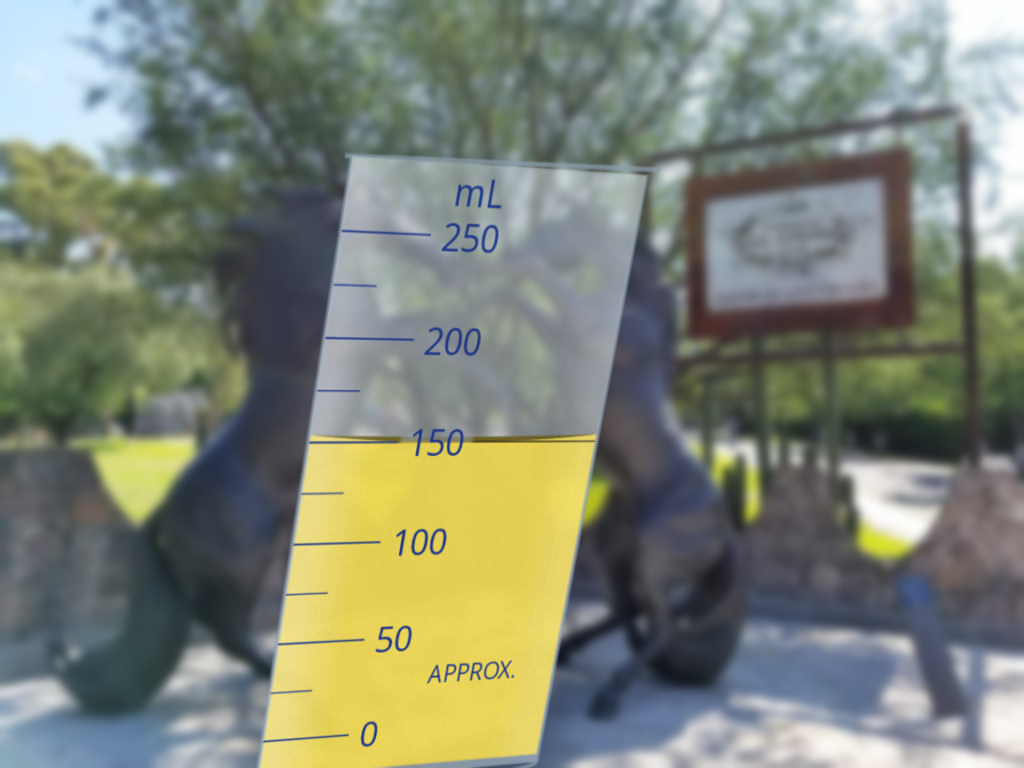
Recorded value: mL 150
